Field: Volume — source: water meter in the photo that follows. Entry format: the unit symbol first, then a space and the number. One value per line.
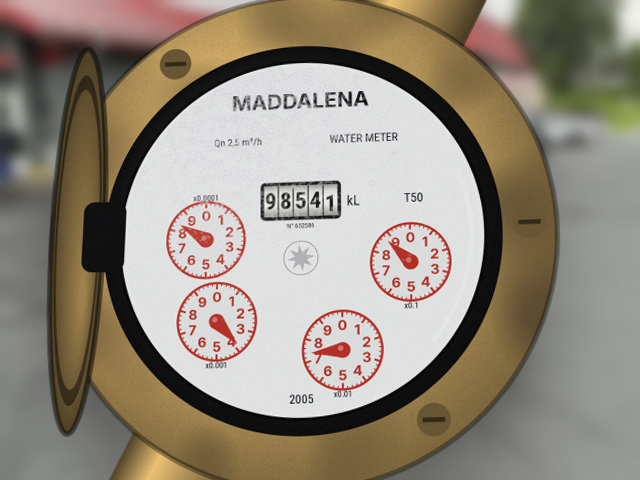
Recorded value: kL 98540.8738
